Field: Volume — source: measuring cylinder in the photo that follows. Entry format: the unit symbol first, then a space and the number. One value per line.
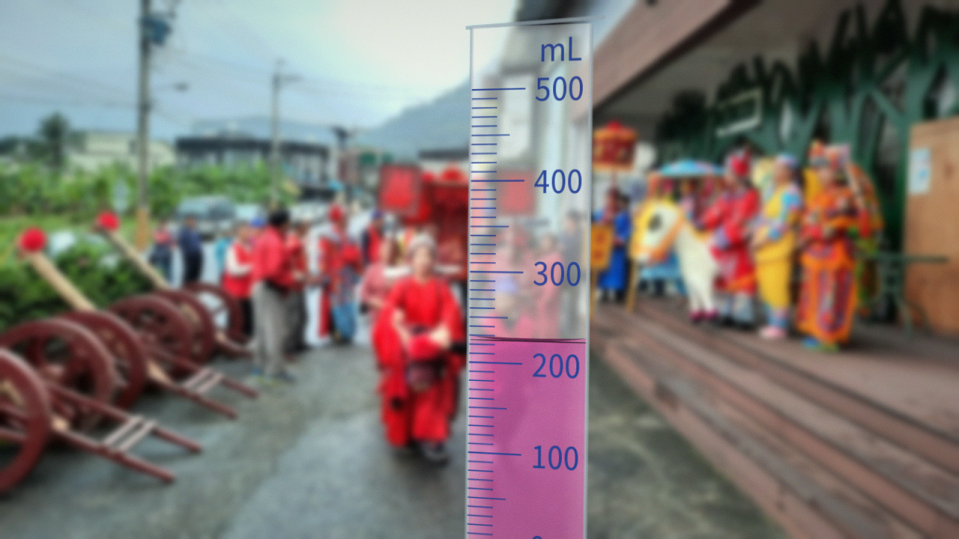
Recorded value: mL 225
